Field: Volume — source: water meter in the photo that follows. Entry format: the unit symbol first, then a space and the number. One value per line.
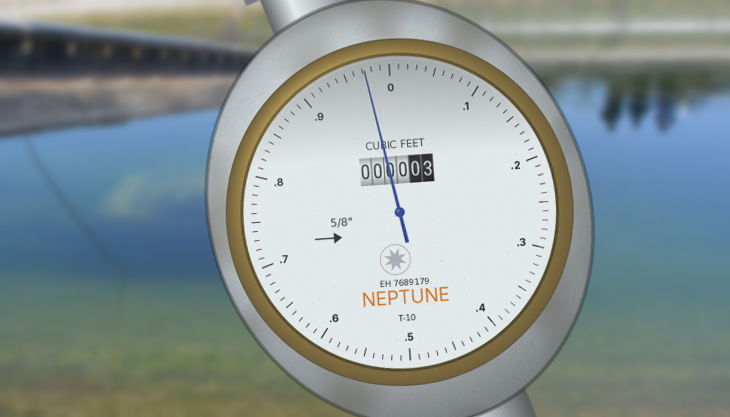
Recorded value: ft³ 2.97
